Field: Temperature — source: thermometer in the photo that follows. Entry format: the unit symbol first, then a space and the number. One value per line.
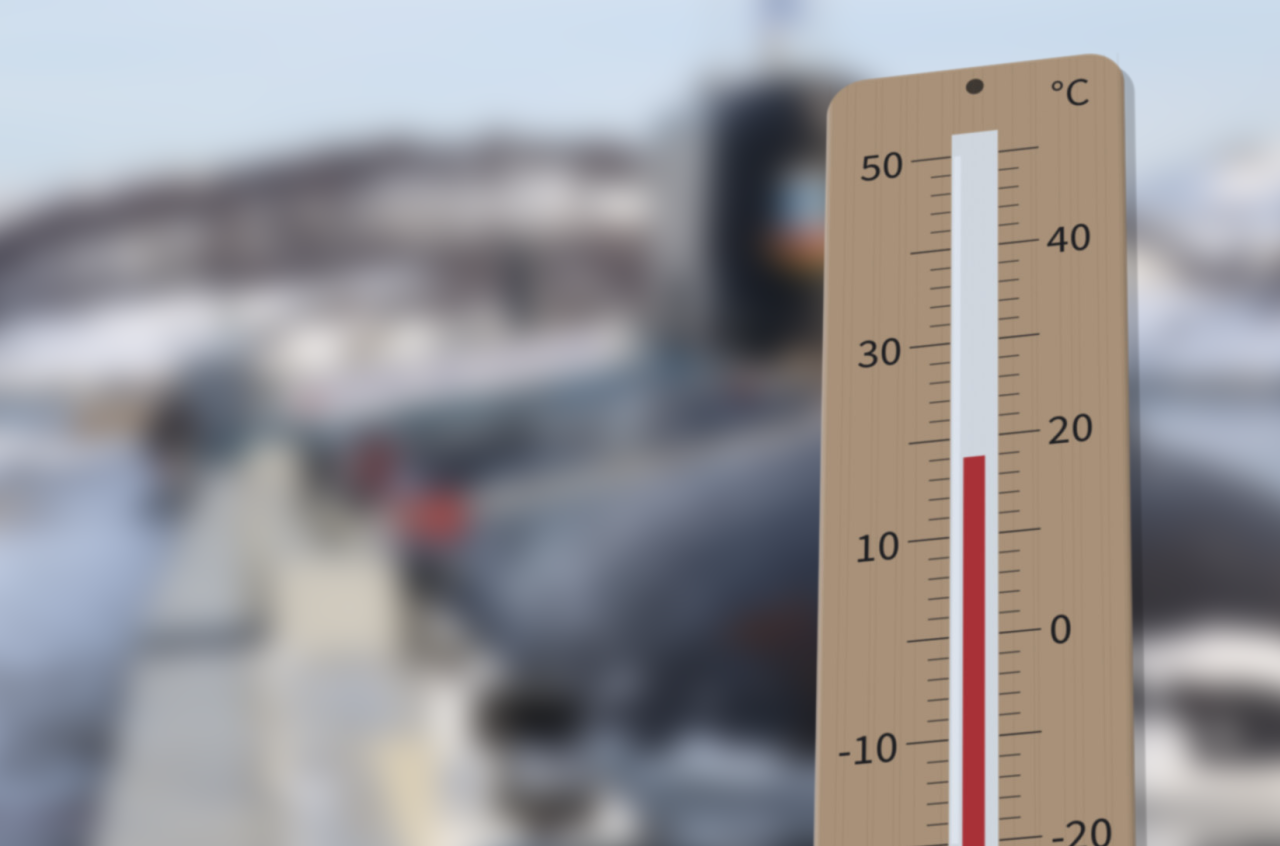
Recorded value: °C 18
